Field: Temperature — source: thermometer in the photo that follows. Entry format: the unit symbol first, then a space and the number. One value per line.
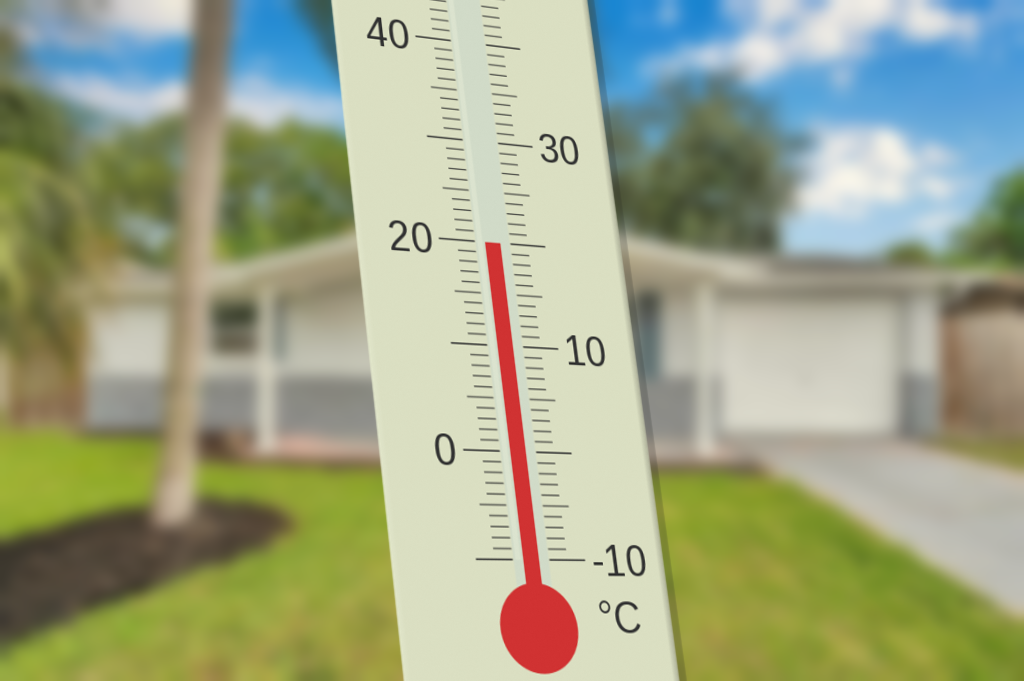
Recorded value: °C 20
